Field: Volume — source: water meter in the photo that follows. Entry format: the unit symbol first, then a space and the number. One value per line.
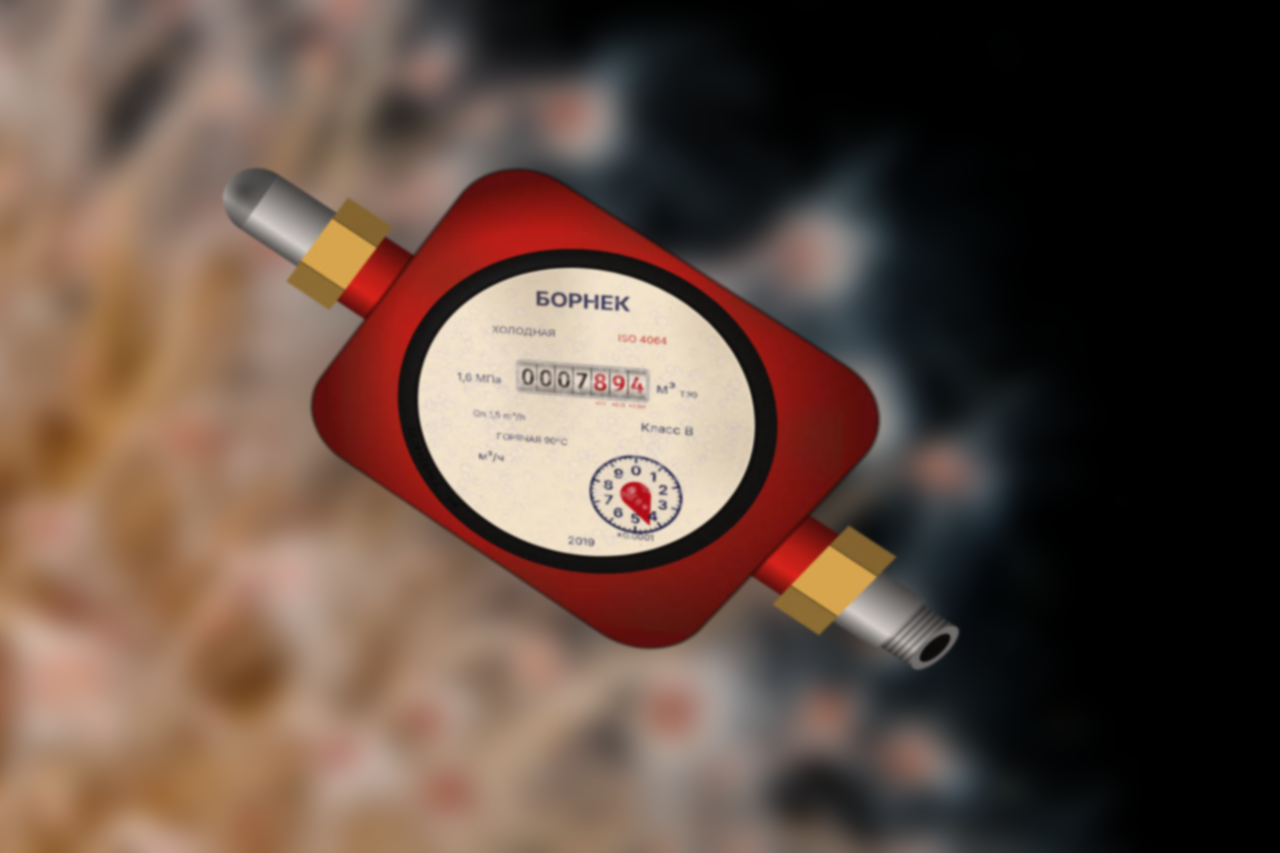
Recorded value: m³ 7.8944
